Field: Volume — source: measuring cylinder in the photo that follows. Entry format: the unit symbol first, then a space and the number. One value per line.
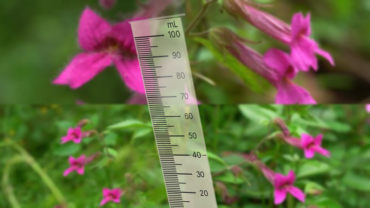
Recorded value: mL 40
